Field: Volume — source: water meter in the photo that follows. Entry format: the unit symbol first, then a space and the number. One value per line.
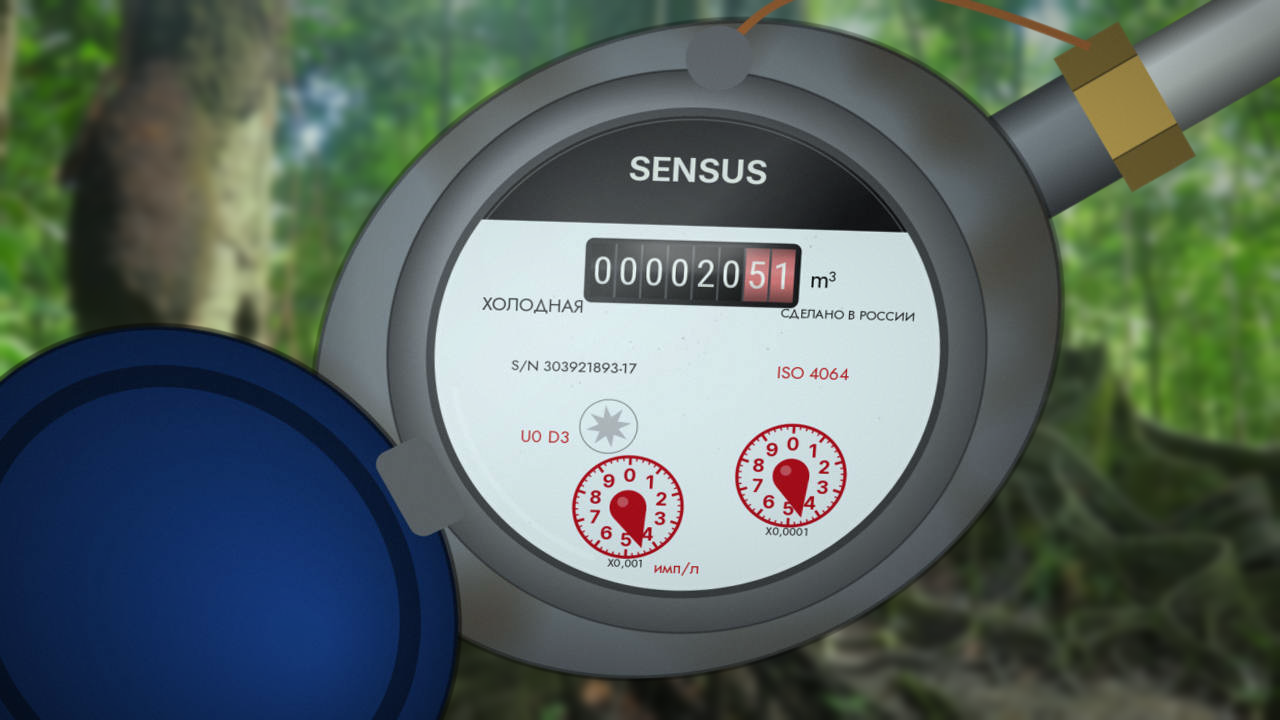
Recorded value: m³ 20.5144
